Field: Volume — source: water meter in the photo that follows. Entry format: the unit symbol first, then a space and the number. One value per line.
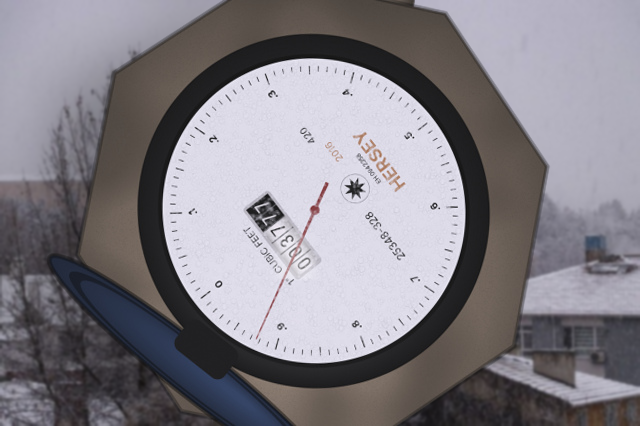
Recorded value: ft³ 3776.92
